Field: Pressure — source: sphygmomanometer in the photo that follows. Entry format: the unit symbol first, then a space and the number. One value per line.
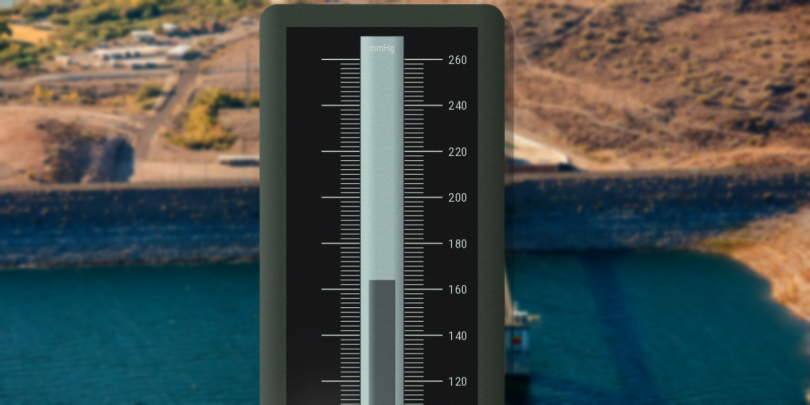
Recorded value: mmHg 164
